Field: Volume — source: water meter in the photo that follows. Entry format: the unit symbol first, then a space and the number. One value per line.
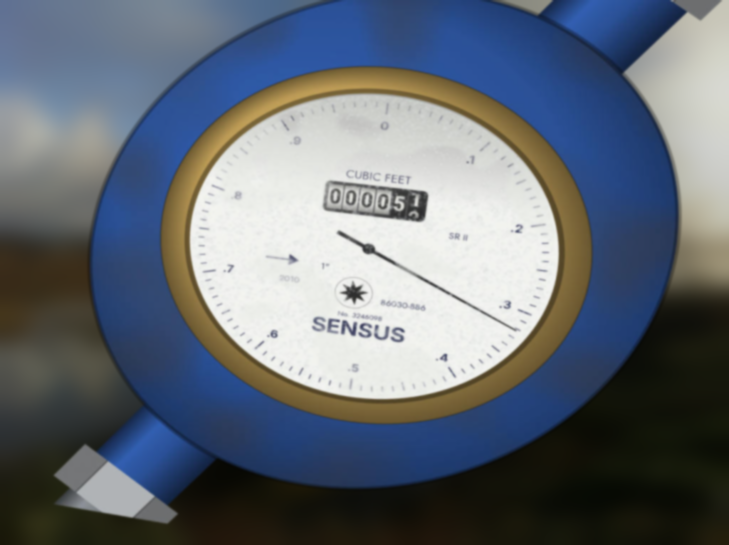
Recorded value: ft³ 51.32
